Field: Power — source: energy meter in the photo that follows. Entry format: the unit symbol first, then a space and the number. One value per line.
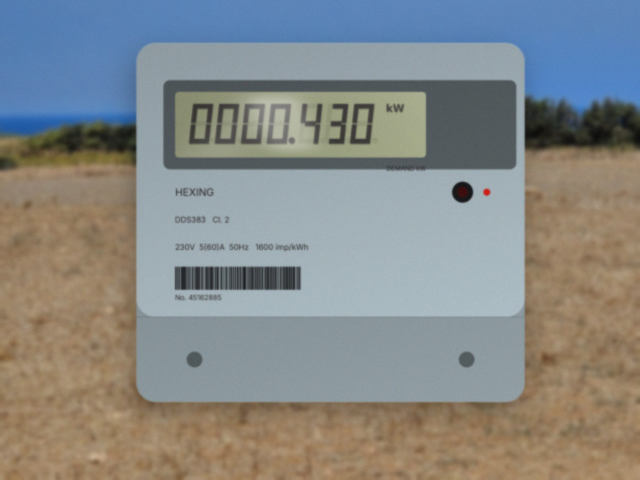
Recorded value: kW 0.430
